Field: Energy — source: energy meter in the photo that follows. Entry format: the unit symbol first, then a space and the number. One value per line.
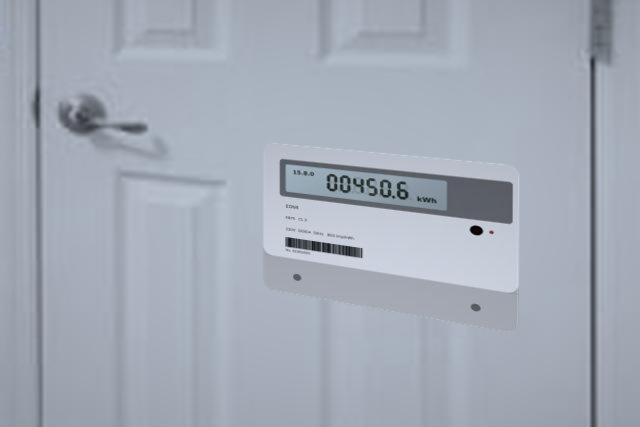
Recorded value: kWh 450.6
